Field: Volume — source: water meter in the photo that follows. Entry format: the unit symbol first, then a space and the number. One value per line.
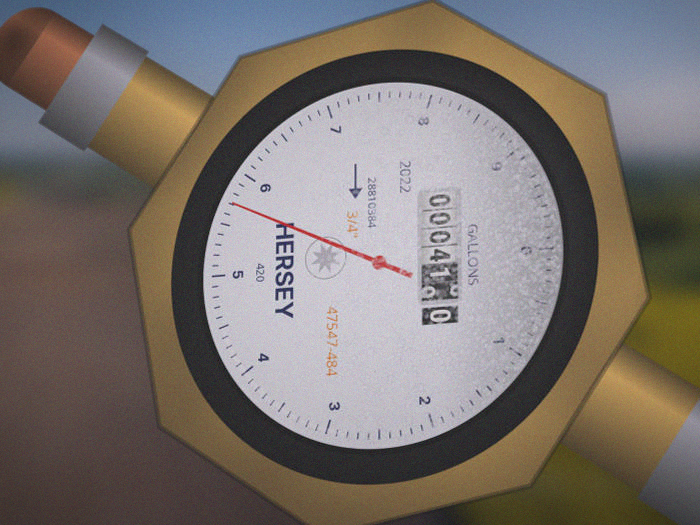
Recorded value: gal 4185.7
